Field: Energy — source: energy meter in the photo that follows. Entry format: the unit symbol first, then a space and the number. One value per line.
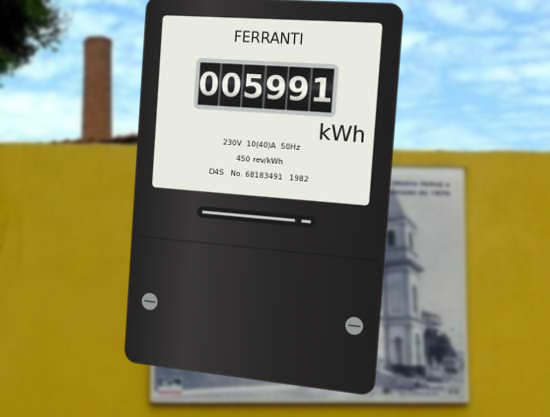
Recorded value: kWh 5991
